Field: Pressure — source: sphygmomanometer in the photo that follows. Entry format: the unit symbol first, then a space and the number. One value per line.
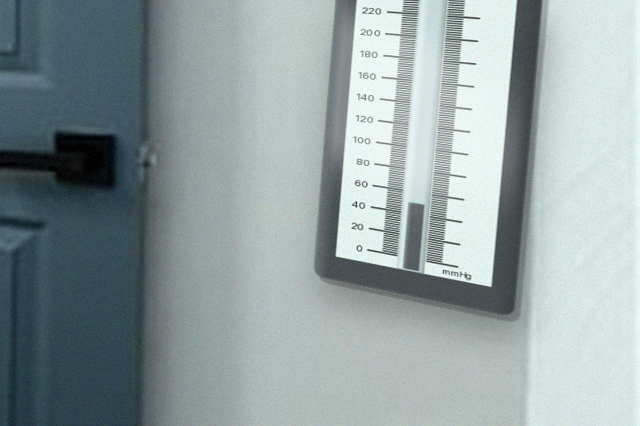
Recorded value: mmHg 50
